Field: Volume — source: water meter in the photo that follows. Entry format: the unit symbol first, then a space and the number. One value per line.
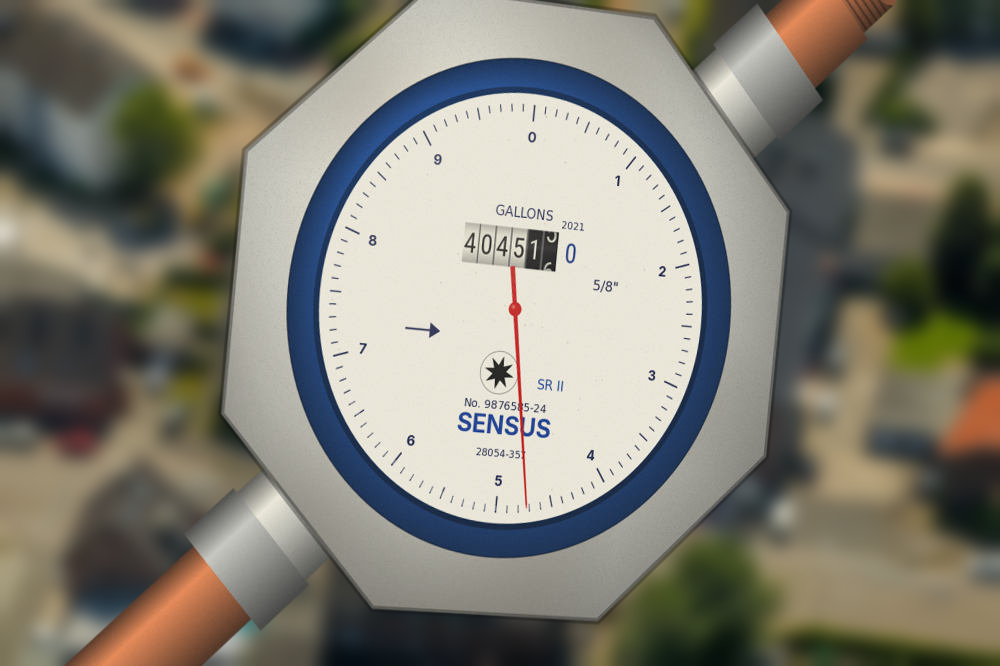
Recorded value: gal 4045154.7
